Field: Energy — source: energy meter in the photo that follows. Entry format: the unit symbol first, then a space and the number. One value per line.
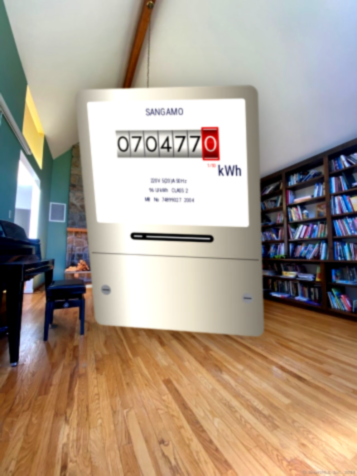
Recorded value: kWh 70477.0
